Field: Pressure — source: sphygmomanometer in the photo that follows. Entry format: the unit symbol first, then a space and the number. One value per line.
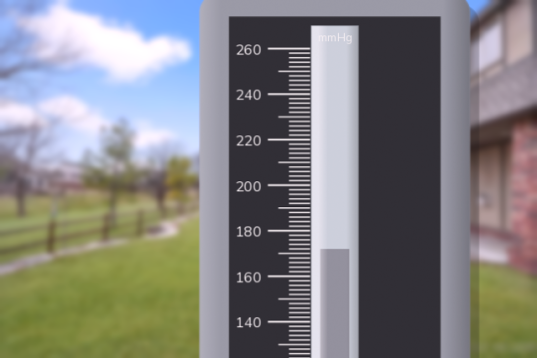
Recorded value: mmHg 172
